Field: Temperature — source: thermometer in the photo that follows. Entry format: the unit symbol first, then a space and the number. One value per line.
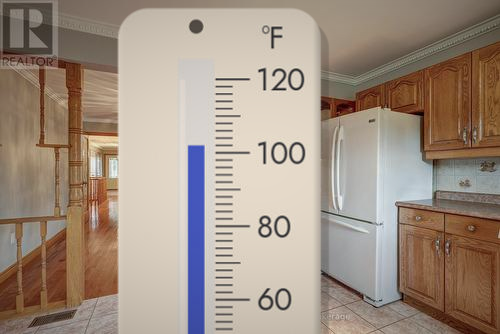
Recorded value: °F 102
